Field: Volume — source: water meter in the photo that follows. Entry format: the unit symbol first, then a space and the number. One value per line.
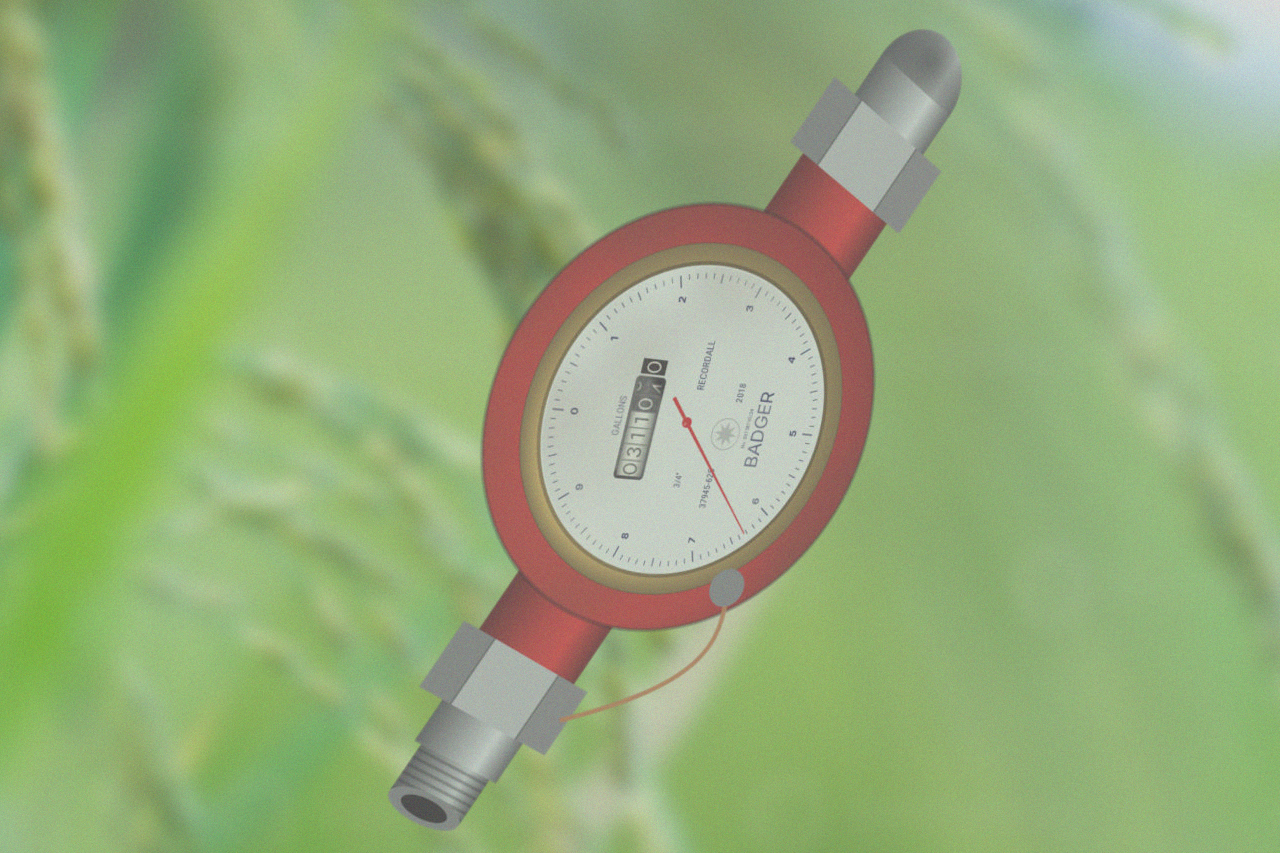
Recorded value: gal 311036.3
